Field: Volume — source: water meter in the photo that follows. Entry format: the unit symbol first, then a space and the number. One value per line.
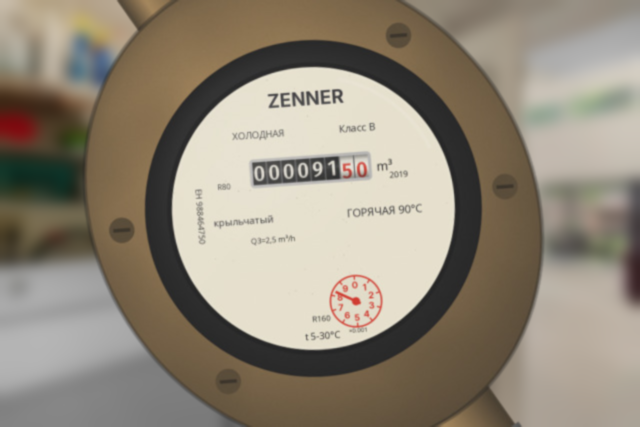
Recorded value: m³ 91.498
